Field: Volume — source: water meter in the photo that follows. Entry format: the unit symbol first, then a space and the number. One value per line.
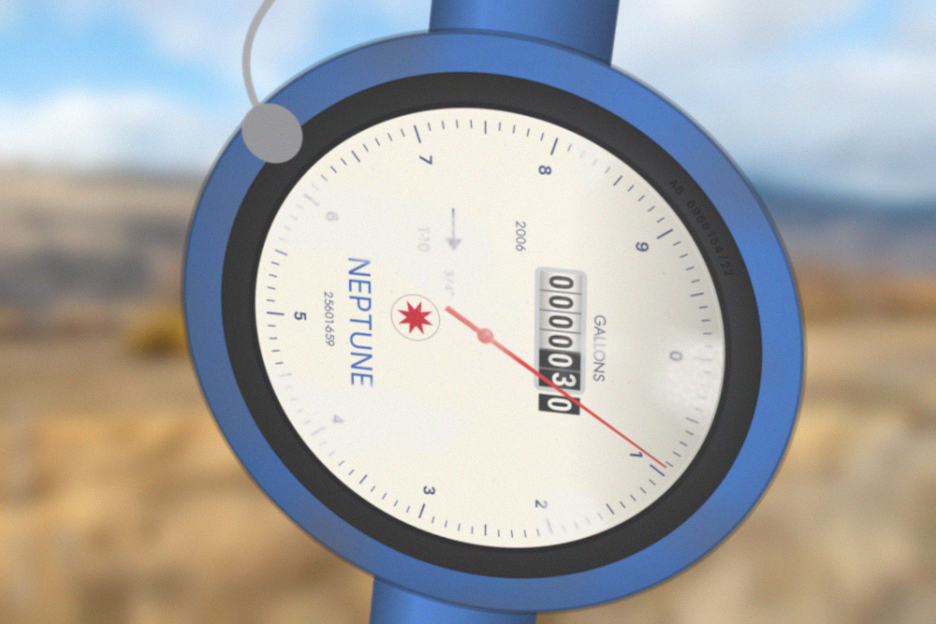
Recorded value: gal 30.9
